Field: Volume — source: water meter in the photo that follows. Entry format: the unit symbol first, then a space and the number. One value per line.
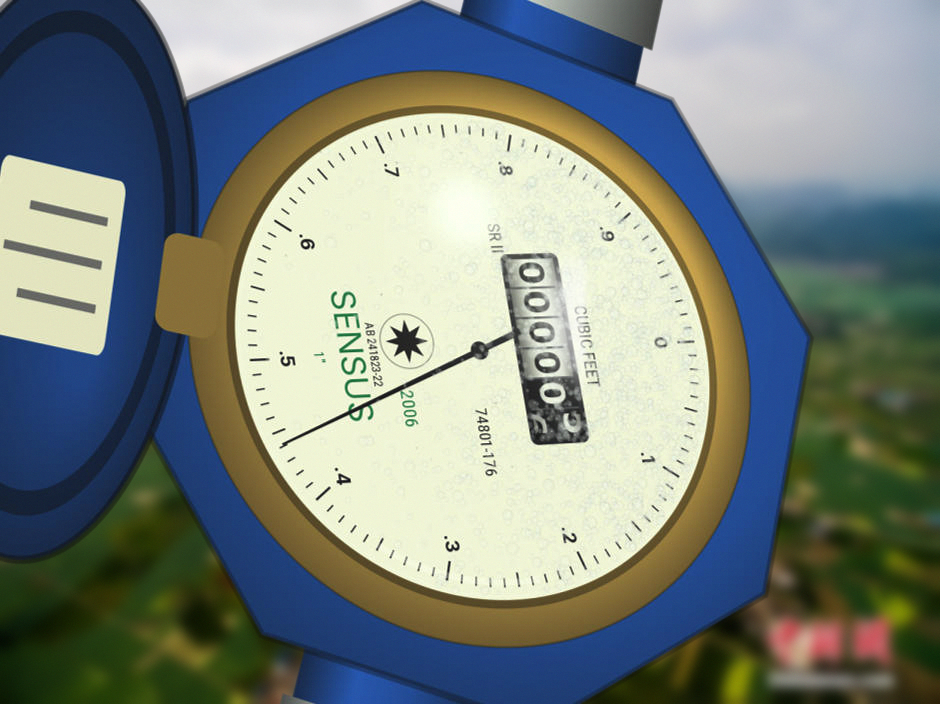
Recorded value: ft³ 5.44
